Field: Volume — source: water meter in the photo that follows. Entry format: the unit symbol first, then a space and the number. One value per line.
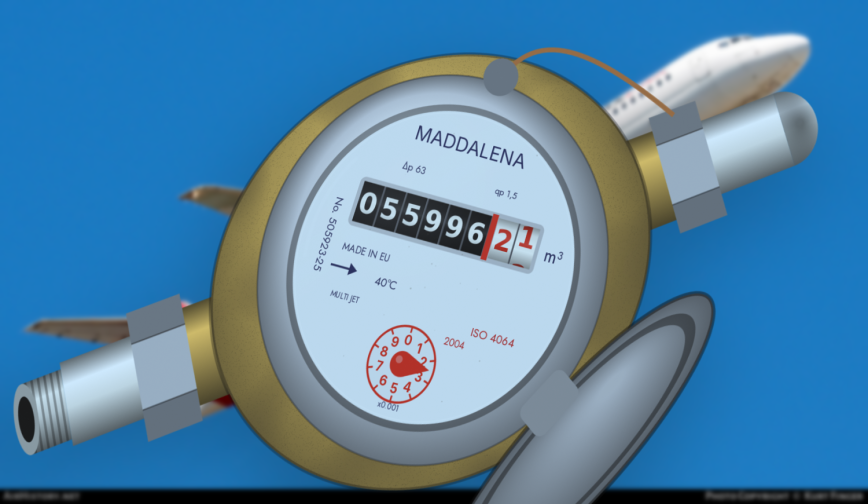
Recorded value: m³ 55996.212
